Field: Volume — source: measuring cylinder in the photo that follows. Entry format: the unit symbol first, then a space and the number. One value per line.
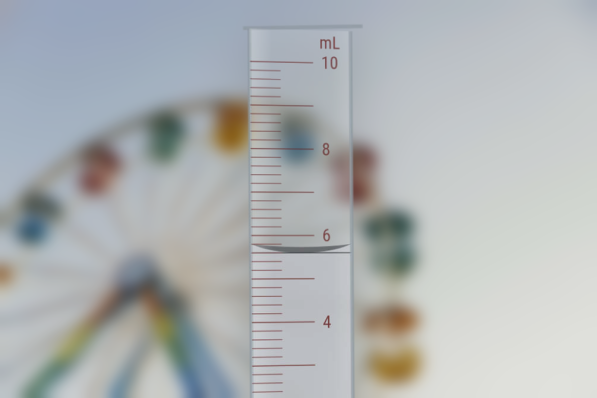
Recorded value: mL 5.6
